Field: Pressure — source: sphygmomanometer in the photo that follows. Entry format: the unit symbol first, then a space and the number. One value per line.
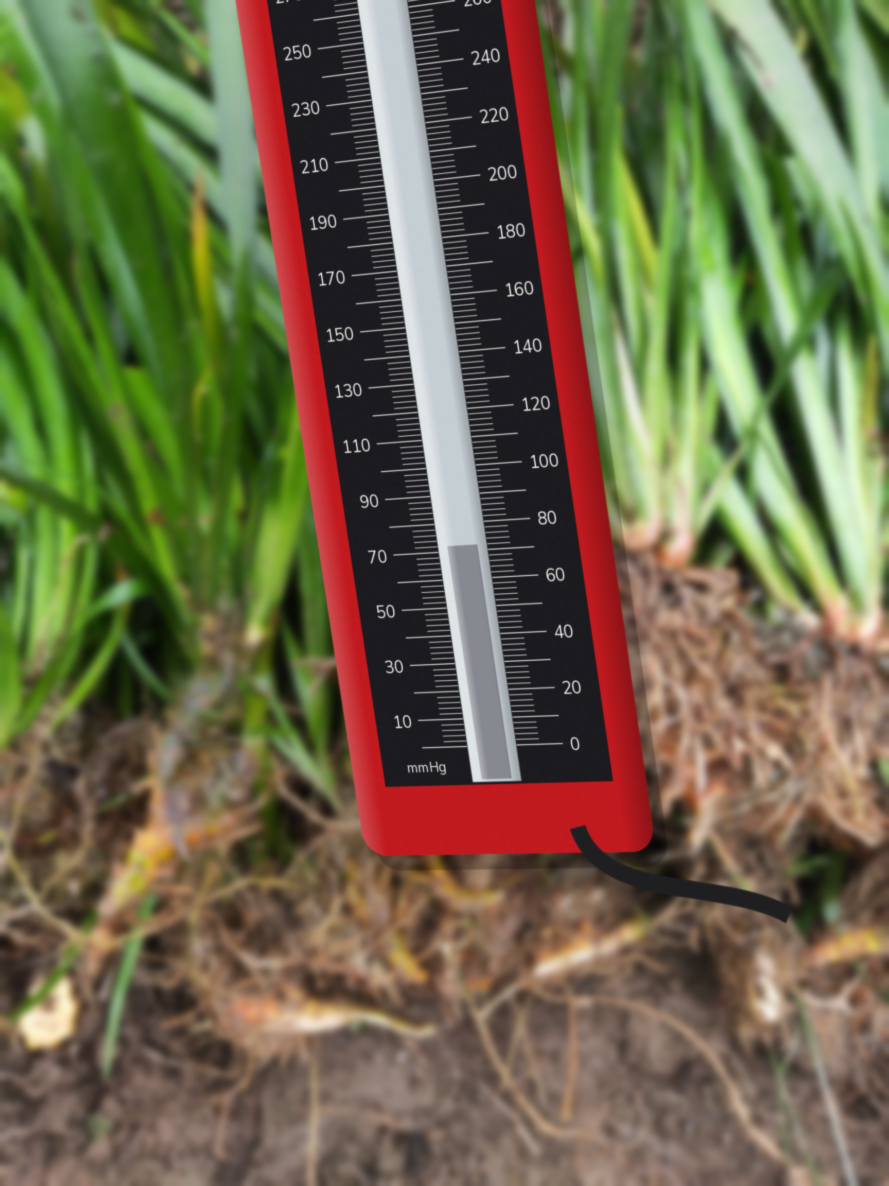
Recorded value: mmHg 72
